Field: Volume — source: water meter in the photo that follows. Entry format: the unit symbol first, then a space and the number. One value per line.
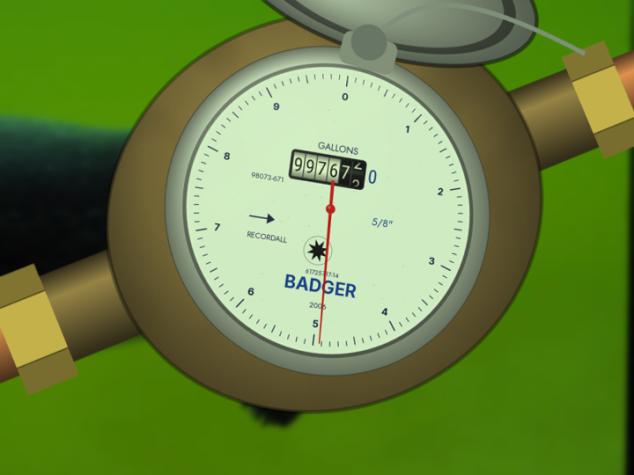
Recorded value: gal 9976724.9
